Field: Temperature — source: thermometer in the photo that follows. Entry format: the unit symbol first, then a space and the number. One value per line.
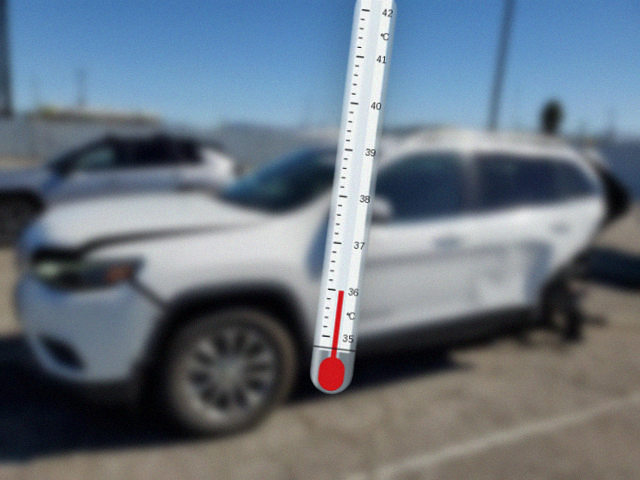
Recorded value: °C 36
